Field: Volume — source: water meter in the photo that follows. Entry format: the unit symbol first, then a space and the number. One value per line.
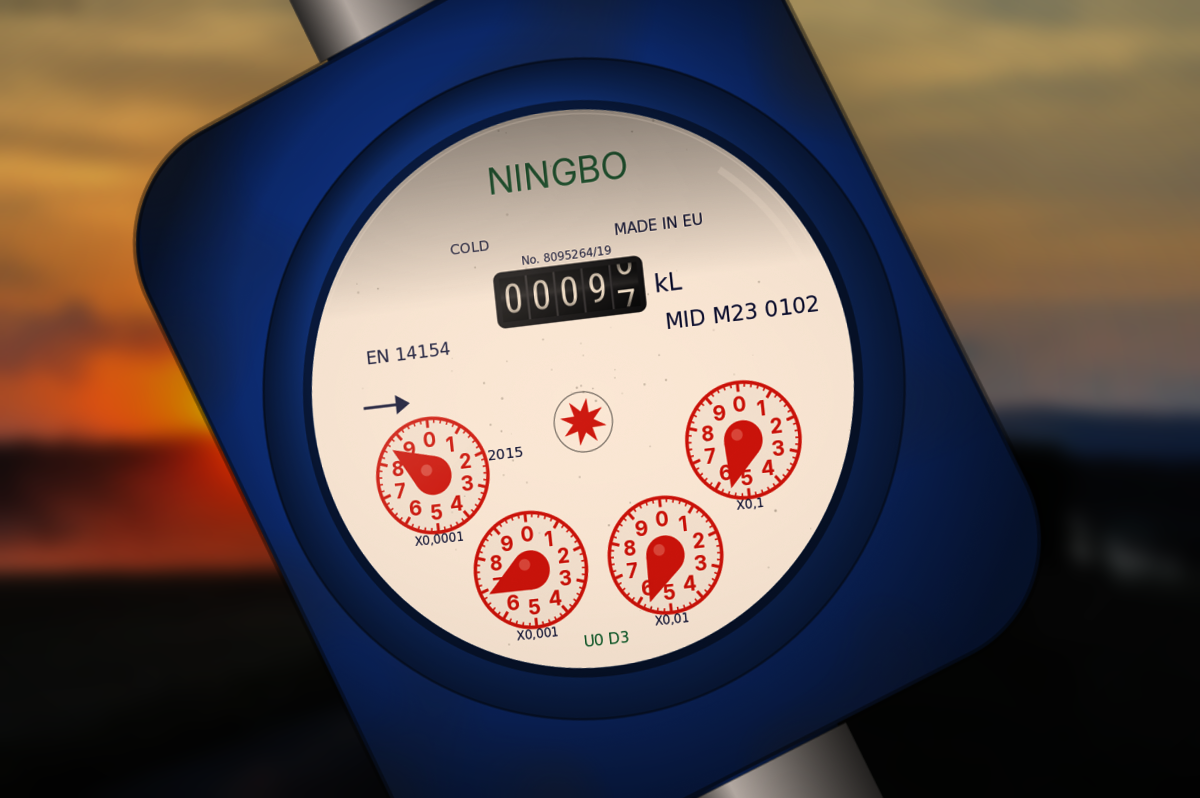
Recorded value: kL 96.5568
